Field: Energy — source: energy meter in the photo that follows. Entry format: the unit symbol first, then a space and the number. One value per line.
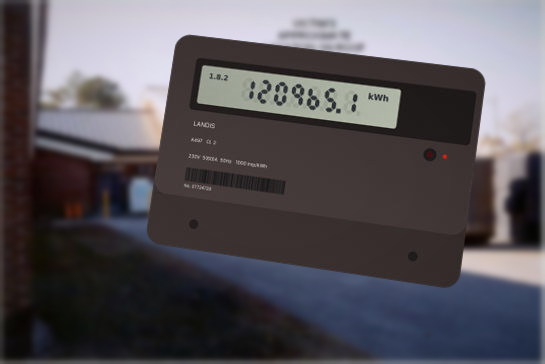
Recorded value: kWh 120965.1
